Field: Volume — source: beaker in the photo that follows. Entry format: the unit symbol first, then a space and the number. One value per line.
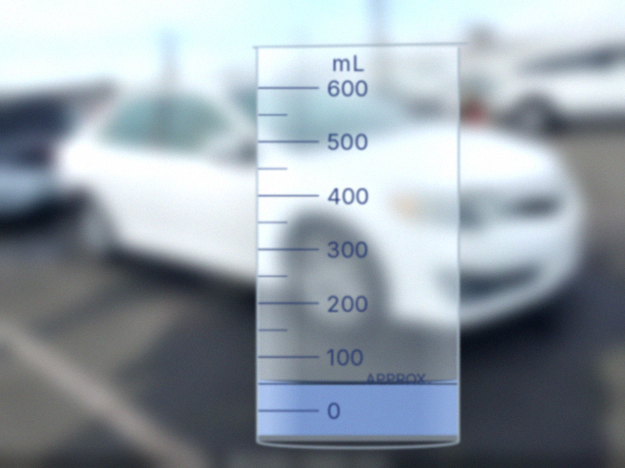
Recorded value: mL 50
